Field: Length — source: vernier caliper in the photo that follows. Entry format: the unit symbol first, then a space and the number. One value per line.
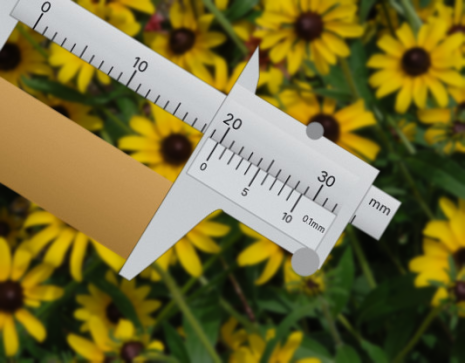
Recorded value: mm 19.8
